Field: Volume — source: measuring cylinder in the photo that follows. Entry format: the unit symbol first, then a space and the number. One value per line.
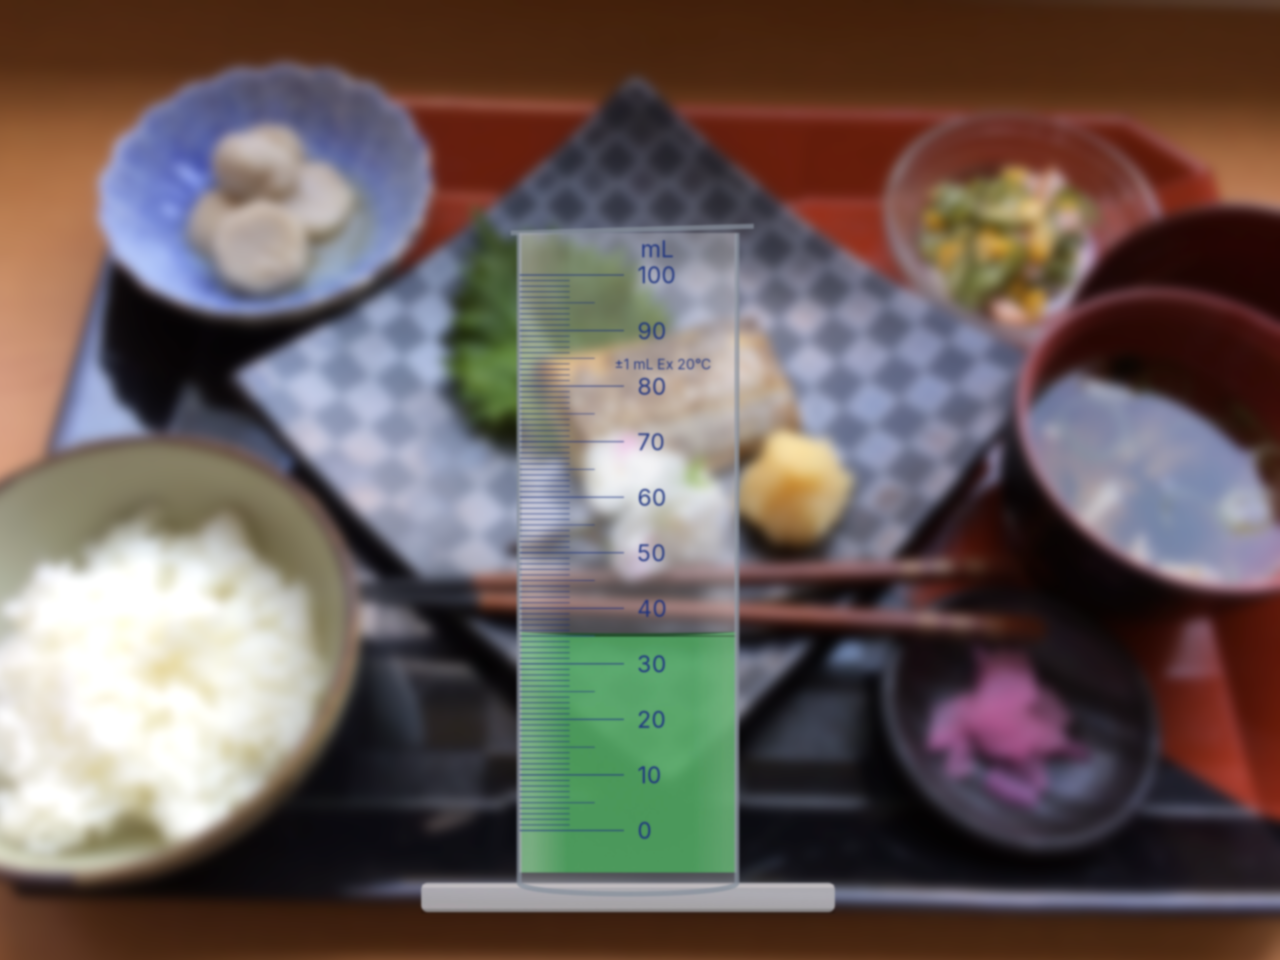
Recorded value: mL 35
